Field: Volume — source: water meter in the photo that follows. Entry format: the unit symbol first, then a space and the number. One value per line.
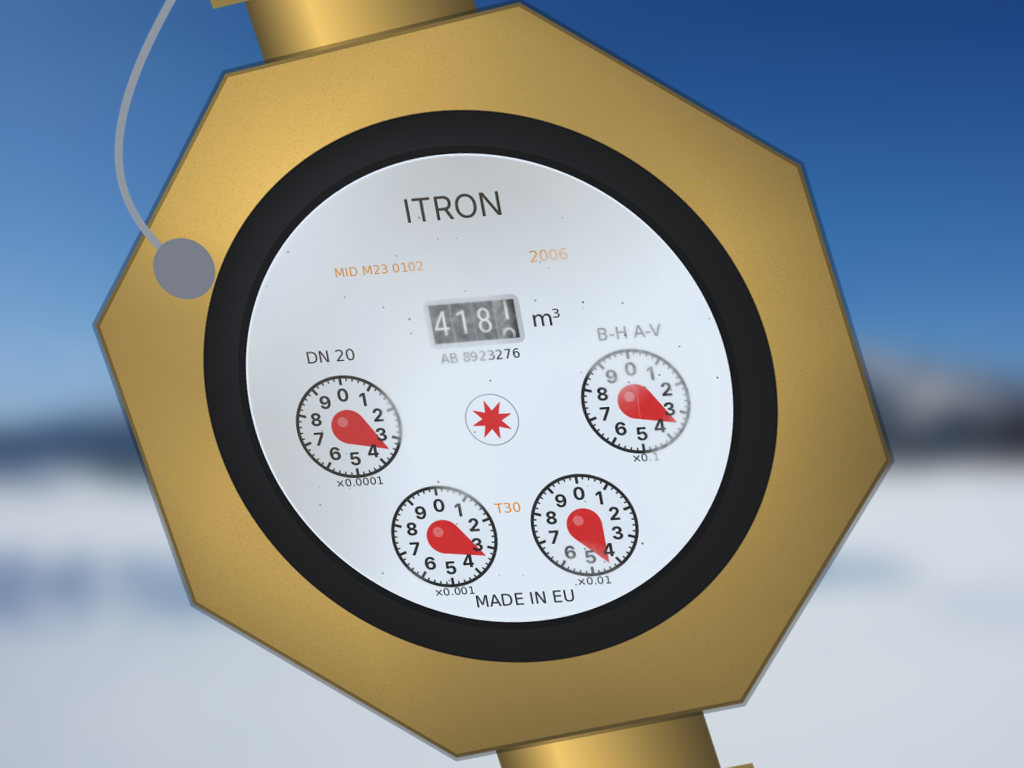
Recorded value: m³ 4181.3433
